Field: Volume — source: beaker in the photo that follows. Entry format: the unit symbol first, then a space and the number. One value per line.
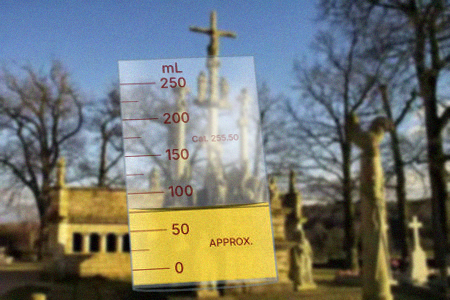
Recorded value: mL 75
